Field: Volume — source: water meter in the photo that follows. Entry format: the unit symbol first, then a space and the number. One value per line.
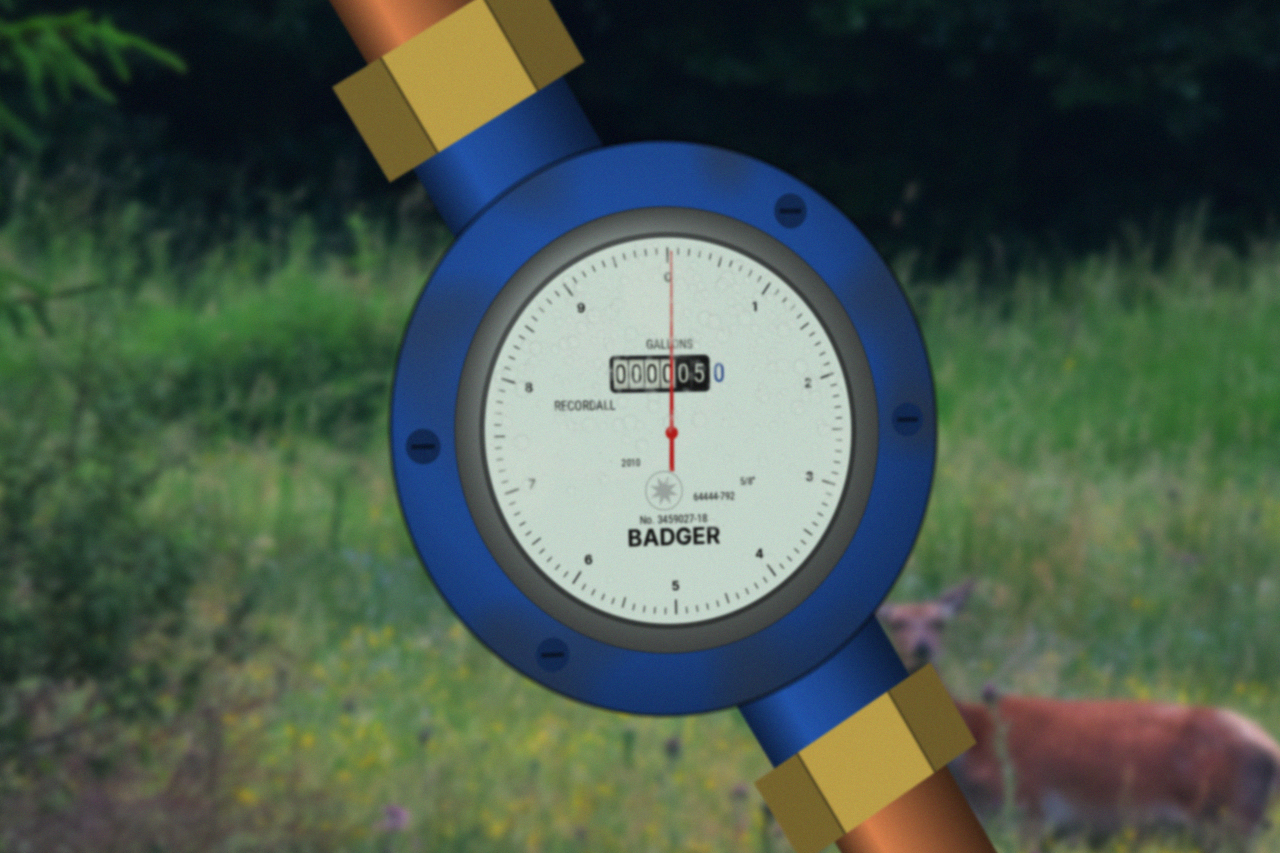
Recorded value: gal 50.0
